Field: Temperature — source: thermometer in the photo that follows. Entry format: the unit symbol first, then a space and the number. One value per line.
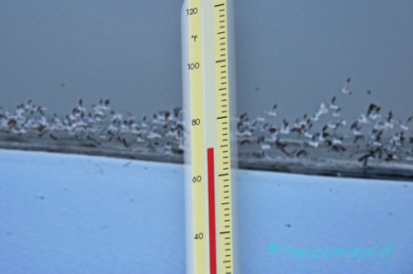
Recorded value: °F 70
